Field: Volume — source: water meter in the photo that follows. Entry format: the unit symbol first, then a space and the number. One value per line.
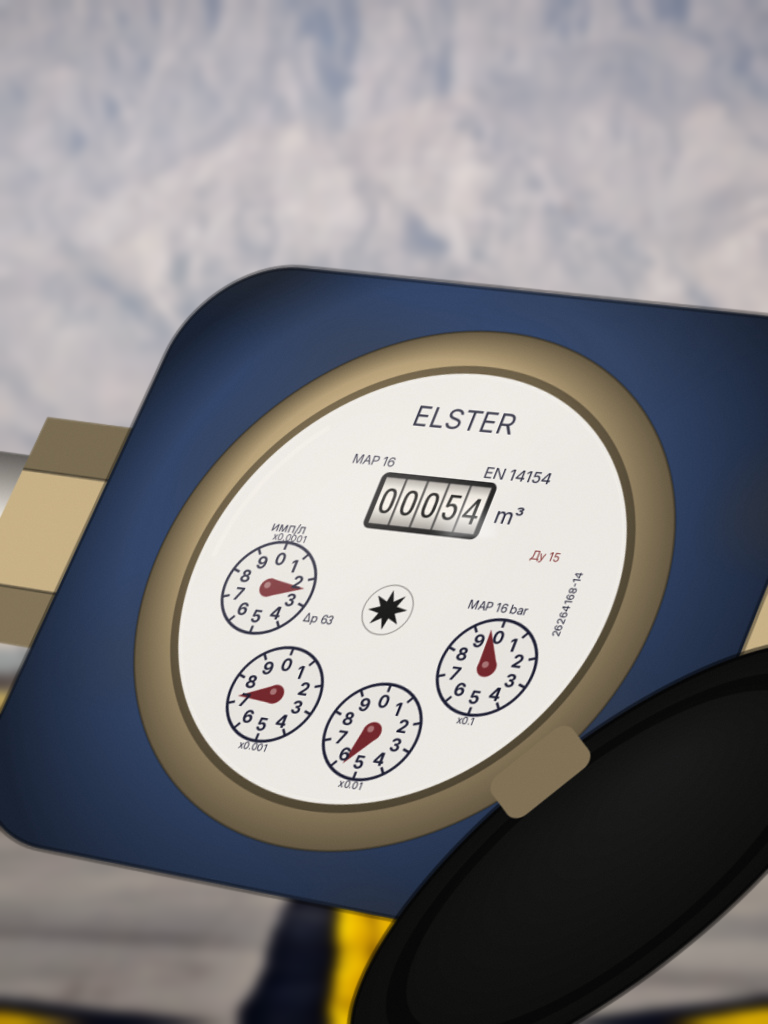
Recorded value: m³ 53.9572
